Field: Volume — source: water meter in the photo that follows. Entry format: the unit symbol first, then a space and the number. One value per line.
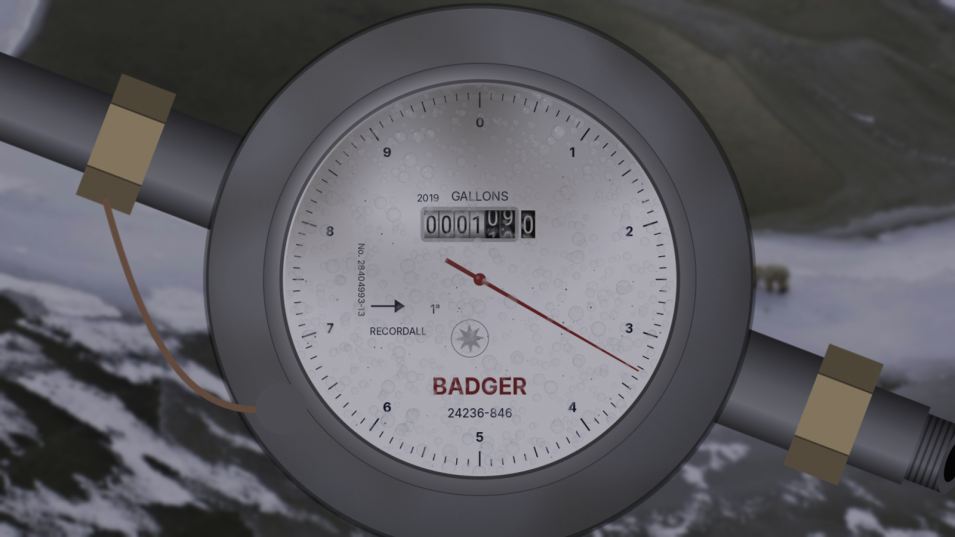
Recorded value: gal 1093.3
